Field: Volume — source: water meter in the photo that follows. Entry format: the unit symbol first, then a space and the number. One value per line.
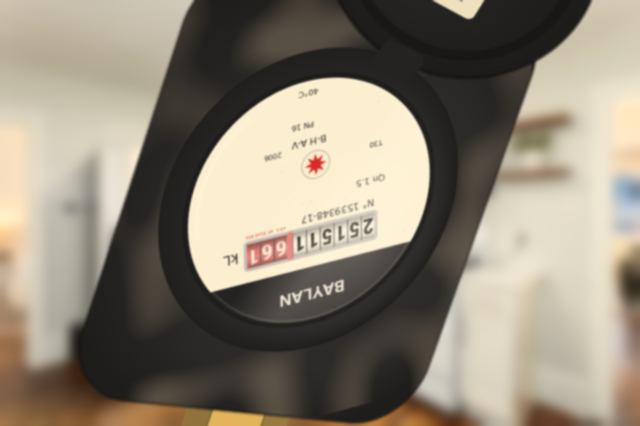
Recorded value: kL 251511.661
